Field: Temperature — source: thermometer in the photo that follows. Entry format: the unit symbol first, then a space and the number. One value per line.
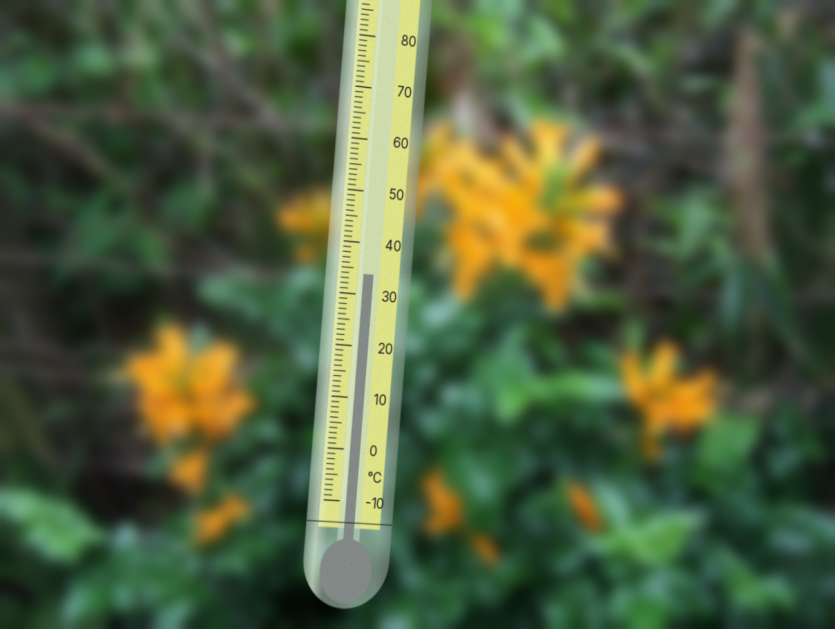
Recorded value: °C 34
